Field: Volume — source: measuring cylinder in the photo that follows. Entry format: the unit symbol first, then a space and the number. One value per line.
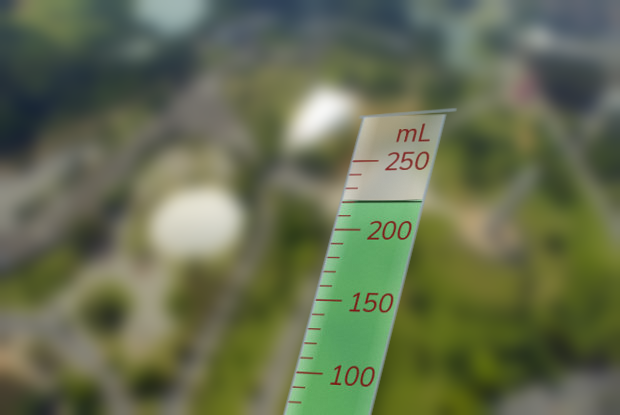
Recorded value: mL 220
